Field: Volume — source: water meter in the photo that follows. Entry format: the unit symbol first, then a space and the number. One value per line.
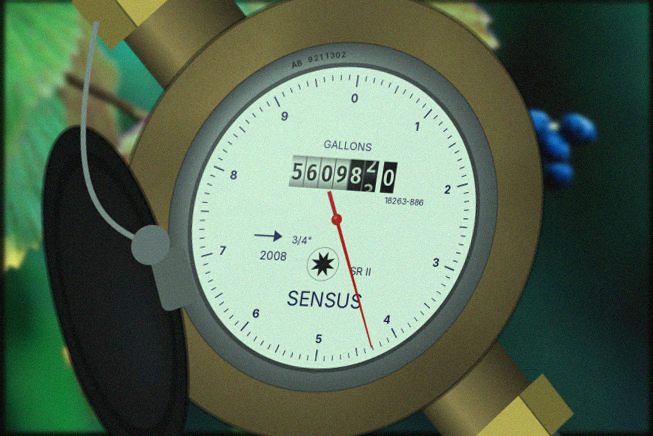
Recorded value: gal 5609824.3
